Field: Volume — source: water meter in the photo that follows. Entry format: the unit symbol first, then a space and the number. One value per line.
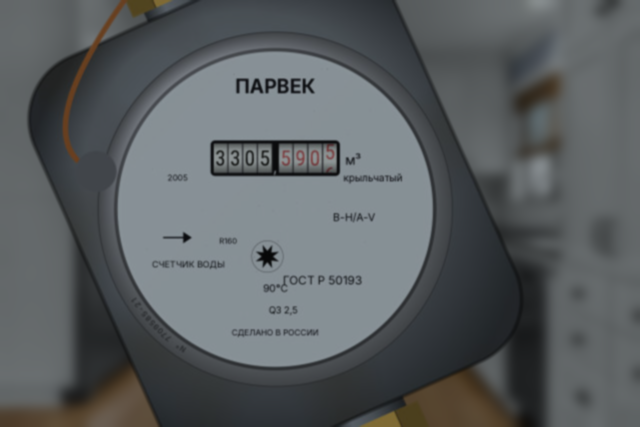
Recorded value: m³ 3305.5905
